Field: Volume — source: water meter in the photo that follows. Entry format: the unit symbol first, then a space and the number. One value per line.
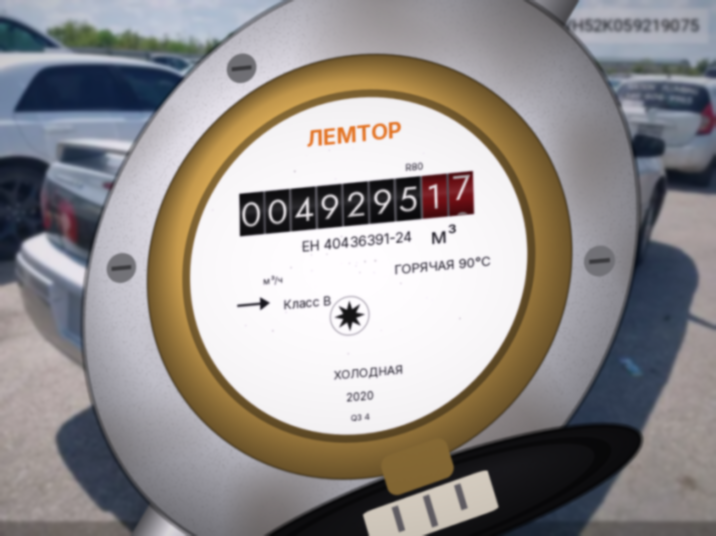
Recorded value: m³ 49295.17
